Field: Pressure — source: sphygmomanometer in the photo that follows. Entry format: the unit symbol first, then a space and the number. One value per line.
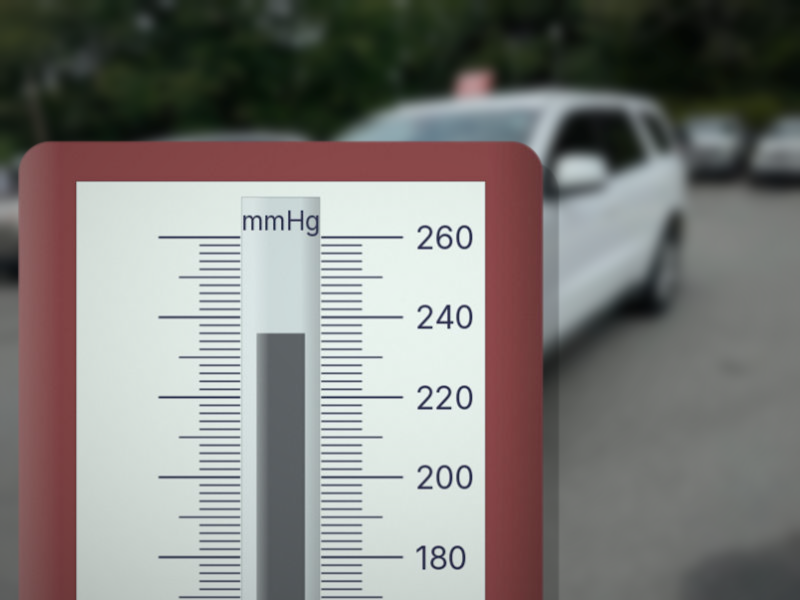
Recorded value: mmHg 236
